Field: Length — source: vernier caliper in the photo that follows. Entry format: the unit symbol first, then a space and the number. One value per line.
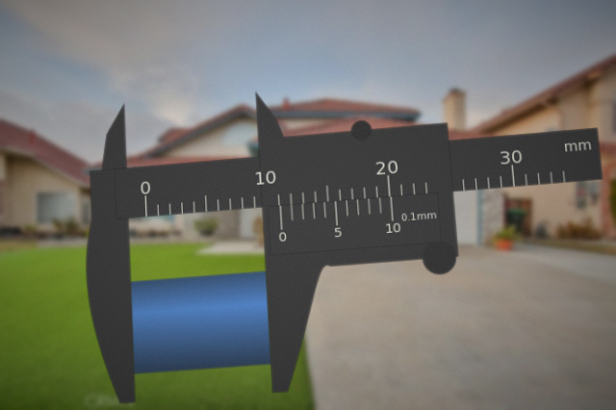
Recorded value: mm 11.1
